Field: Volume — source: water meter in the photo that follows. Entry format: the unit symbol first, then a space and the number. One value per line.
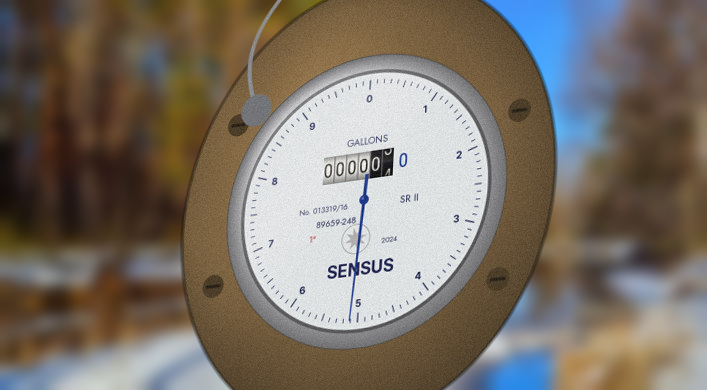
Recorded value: gal 35.1
